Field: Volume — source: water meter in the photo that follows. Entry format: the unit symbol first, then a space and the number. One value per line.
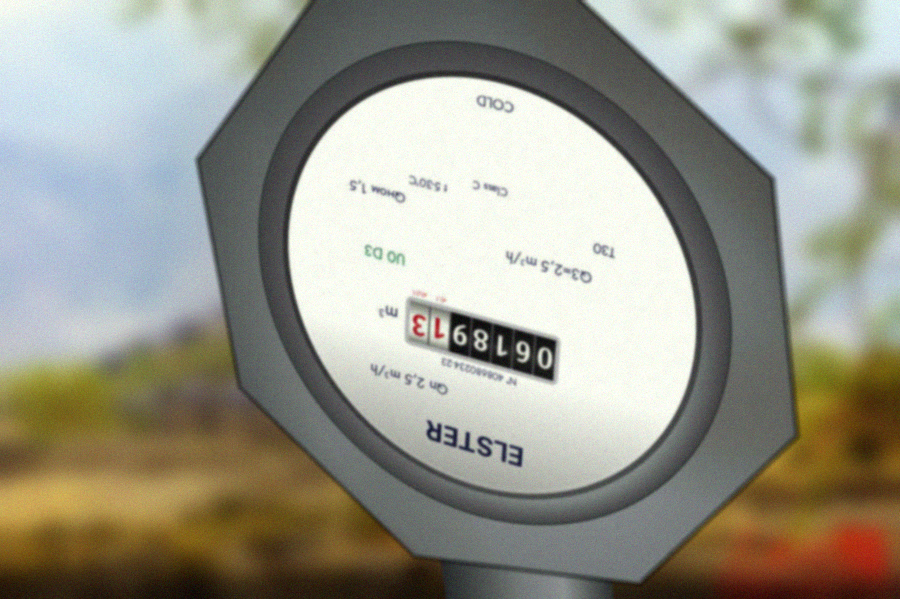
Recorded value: m³ 6189.13
